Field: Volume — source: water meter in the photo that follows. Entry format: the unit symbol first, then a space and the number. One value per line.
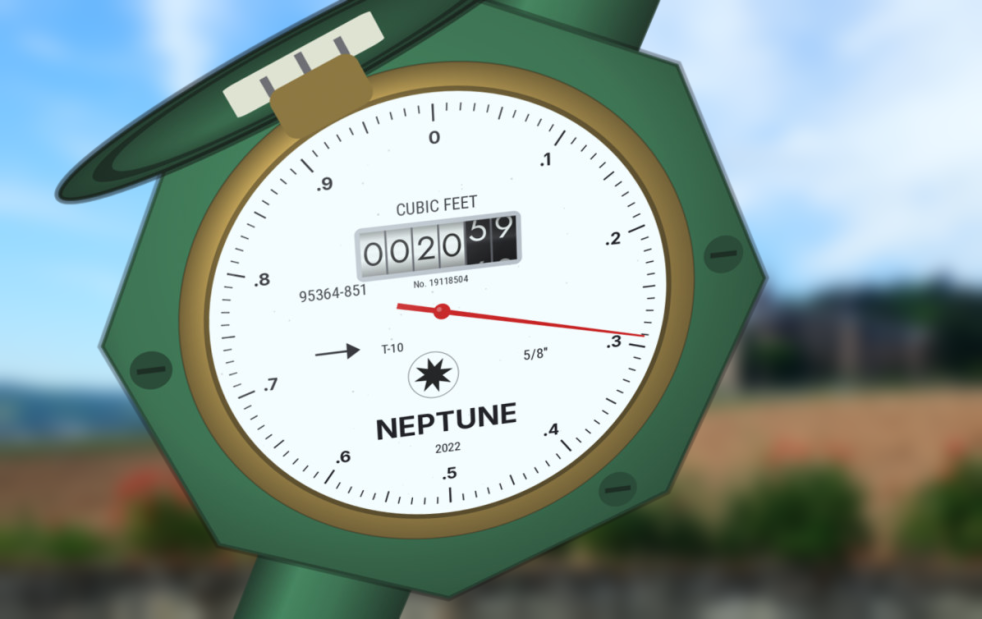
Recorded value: ft³ 2059.29
